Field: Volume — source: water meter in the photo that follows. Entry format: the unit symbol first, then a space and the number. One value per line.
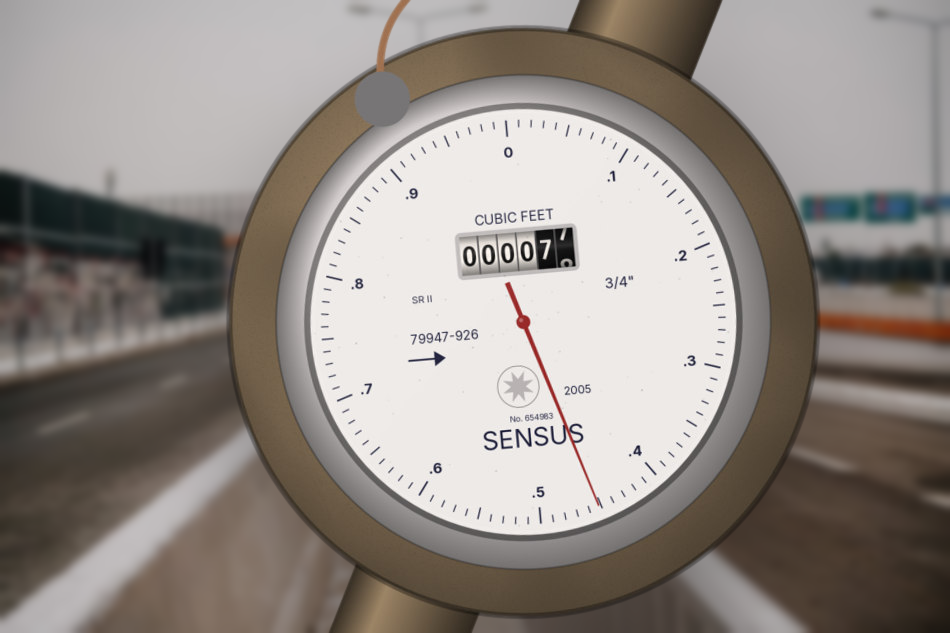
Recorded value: ft³ 77.45
